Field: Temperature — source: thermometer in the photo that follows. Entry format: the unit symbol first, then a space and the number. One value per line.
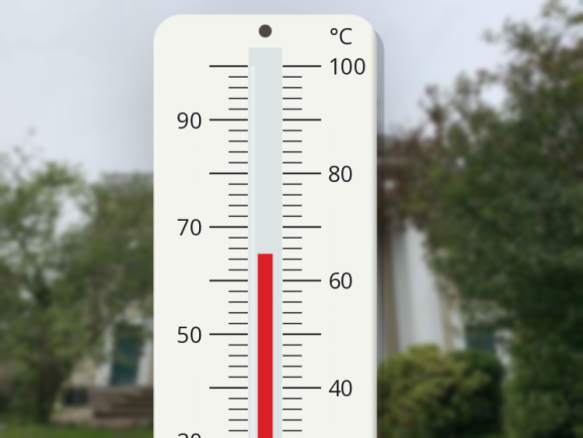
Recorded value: °C 65
